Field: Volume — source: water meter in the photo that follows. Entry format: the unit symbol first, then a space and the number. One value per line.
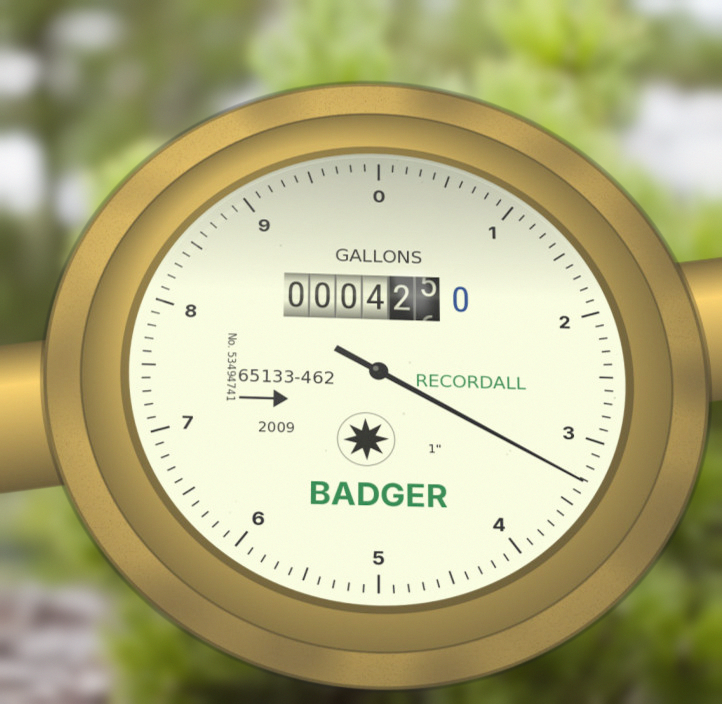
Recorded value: gal 4253.3
